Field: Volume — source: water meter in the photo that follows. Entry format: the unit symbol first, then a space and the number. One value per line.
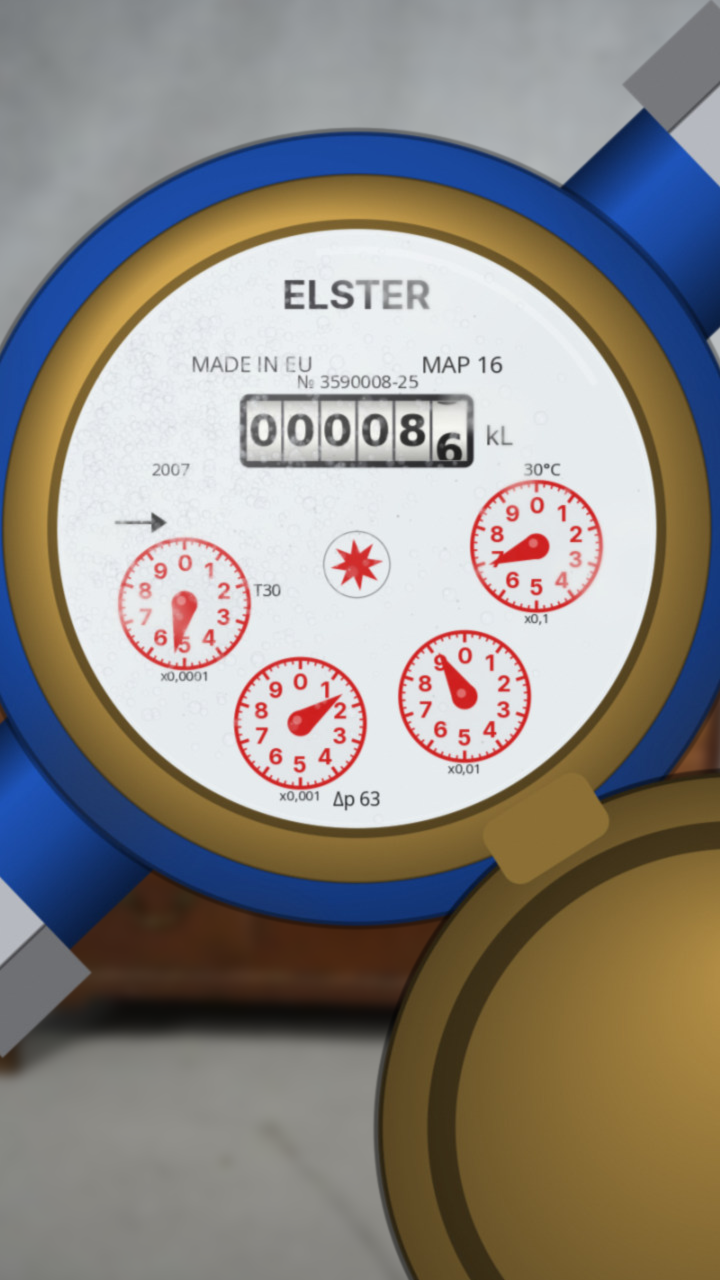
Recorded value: kL 85.6915
